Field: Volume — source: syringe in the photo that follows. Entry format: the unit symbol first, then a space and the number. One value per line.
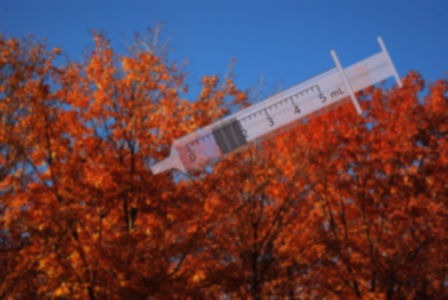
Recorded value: mL 1
